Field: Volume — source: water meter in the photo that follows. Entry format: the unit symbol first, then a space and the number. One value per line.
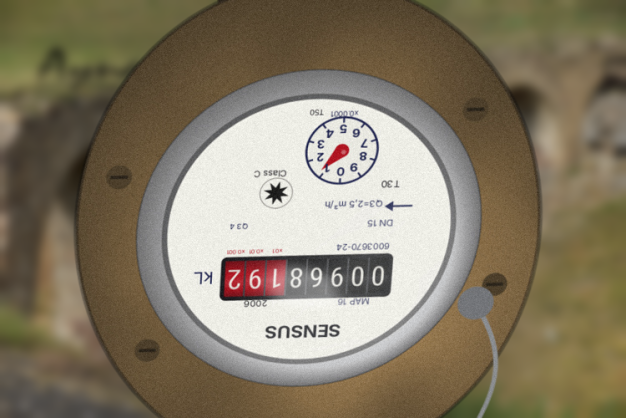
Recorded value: kL 968.1921
